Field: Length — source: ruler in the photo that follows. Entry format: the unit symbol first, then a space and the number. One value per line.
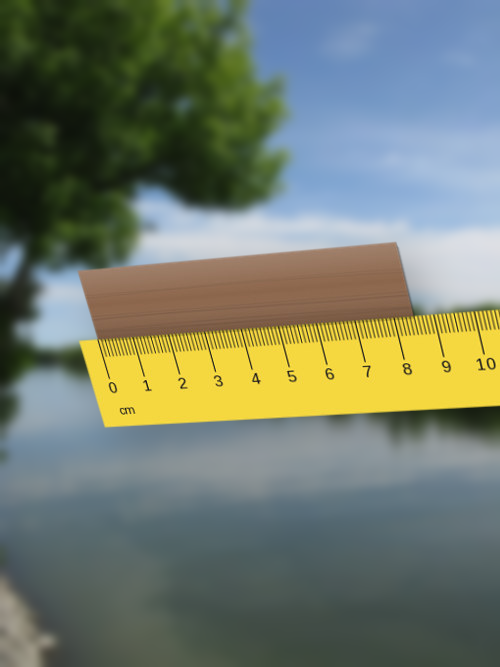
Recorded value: cm 8.5
